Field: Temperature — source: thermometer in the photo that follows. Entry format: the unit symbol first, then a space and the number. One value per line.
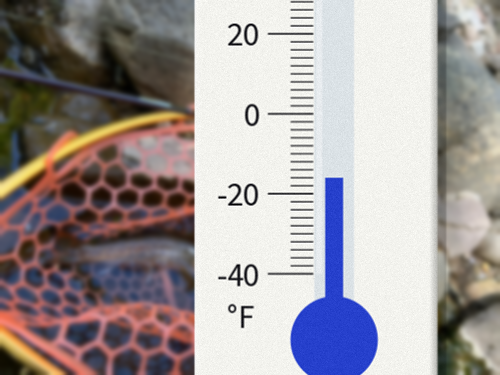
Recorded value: °F -16
